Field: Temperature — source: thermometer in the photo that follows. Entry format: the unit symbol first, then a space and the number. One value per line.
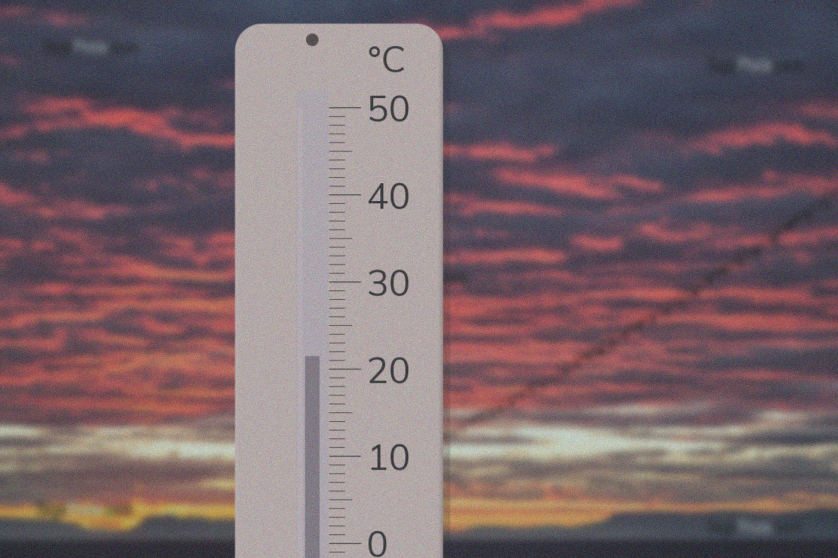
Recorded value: °C 21.5
